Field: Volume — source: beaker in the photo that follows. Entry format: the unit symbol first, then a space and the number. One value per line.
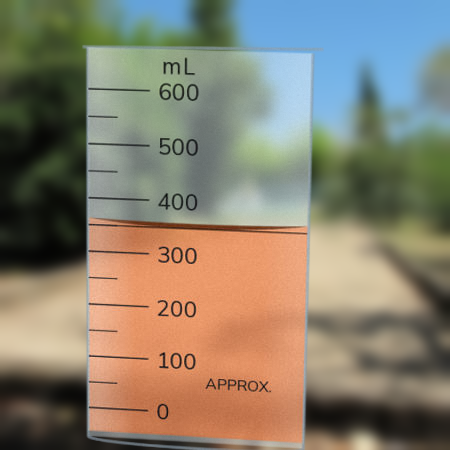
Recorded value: mL 350
